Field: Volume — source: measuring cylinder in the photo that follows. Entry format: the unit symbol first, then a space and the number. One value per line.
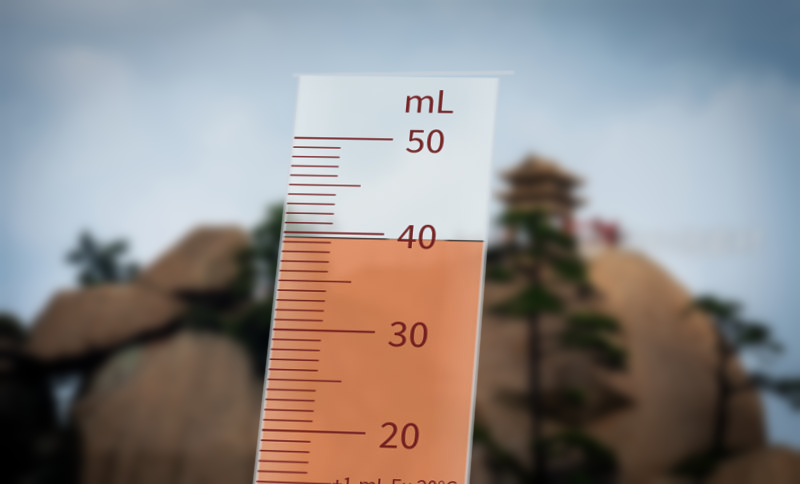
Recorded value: mL 39.5
